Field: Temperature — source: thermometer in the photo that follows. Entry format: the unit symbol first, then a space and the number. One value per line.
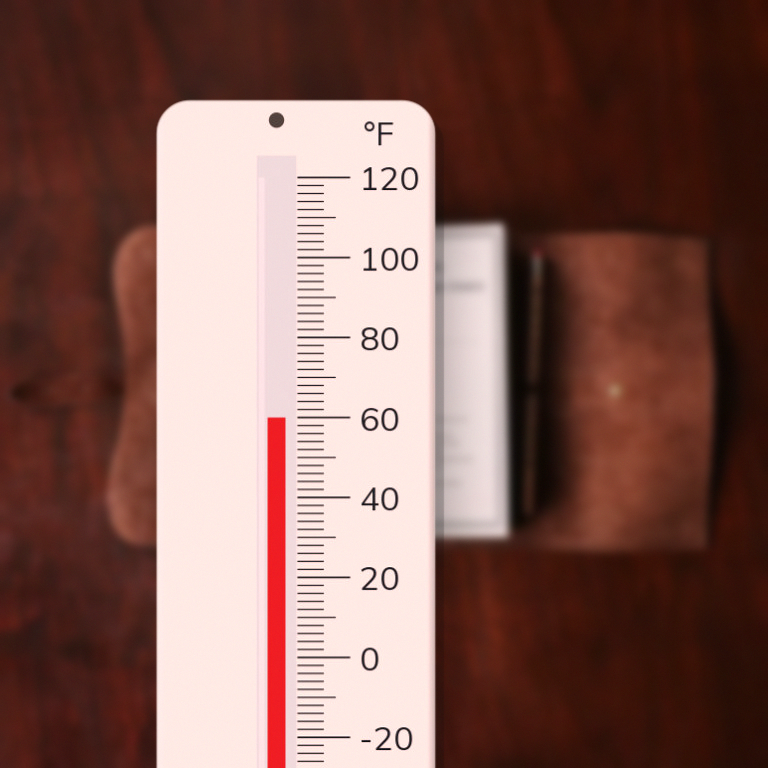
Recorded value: °F 60
